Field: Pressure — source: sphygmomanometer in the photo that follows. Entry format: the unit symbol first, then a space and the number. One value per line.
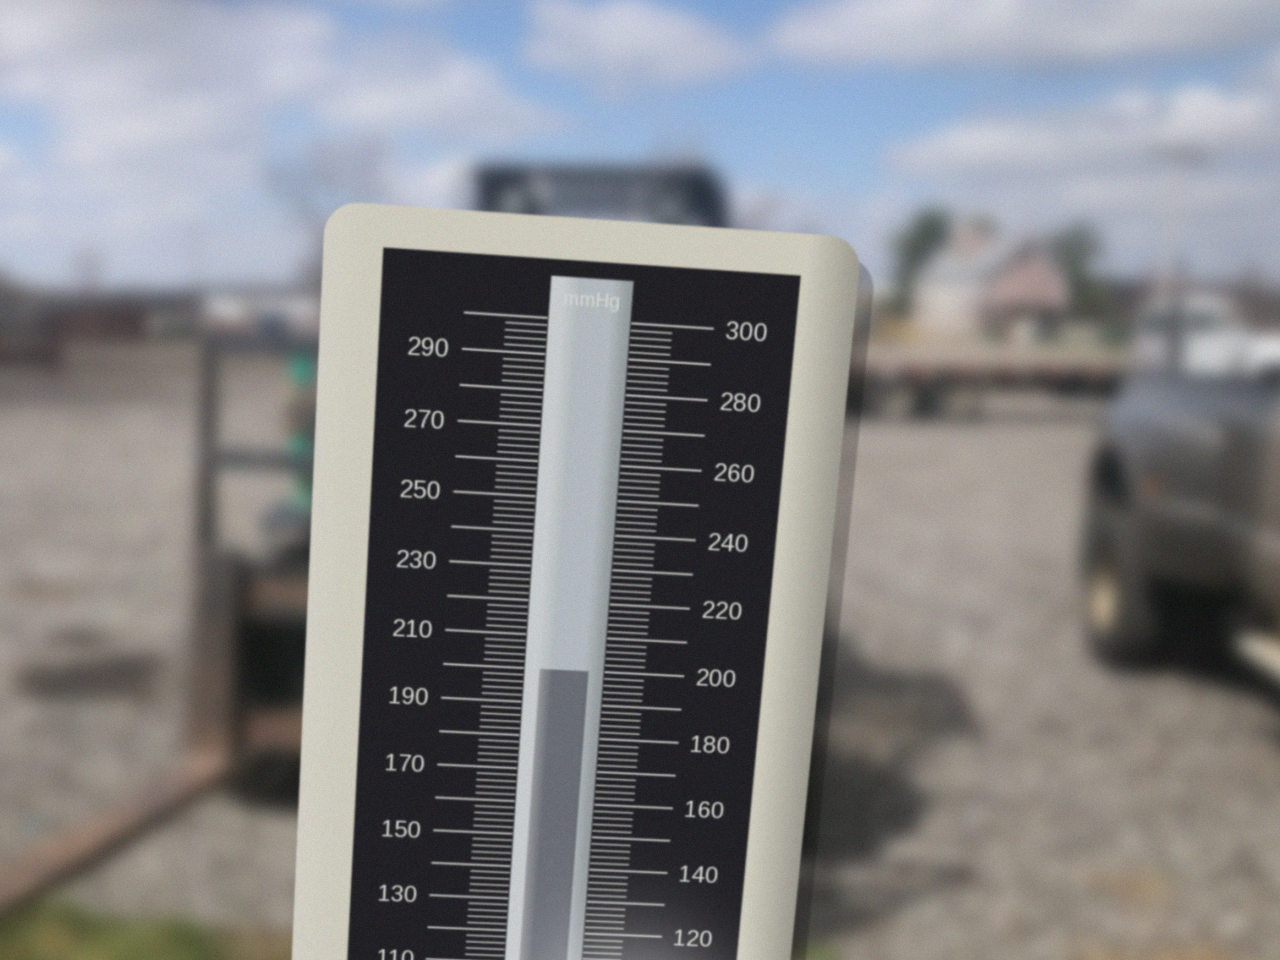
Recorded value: mmHg 200
